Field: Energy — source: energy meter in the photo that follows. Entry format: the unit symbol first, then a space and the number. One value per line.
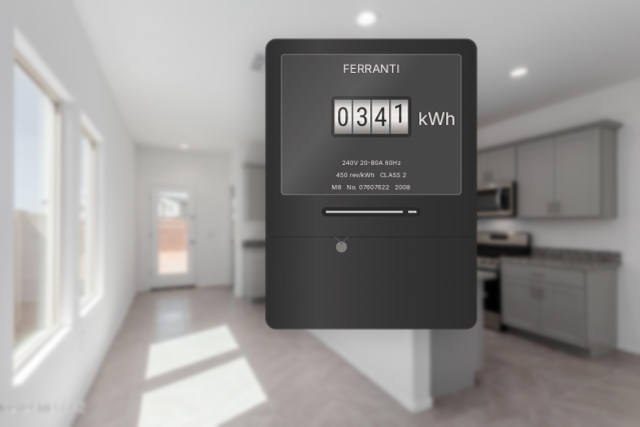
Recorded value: kWh 341
